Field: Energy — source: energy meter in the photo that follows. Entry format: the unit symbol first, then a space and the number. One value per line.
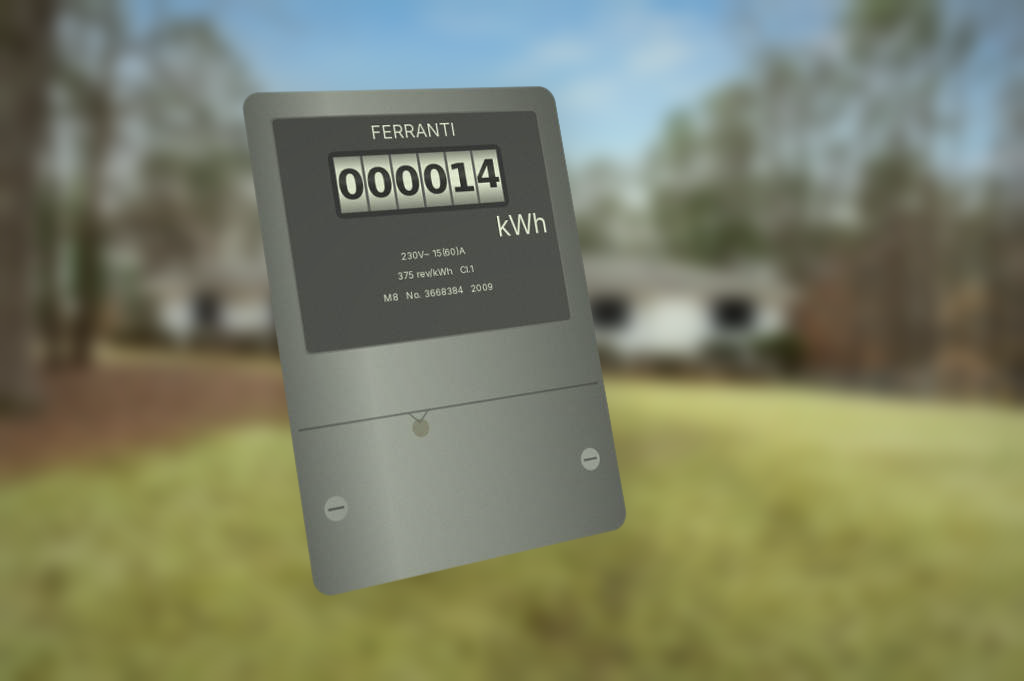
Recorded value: kWh 14
